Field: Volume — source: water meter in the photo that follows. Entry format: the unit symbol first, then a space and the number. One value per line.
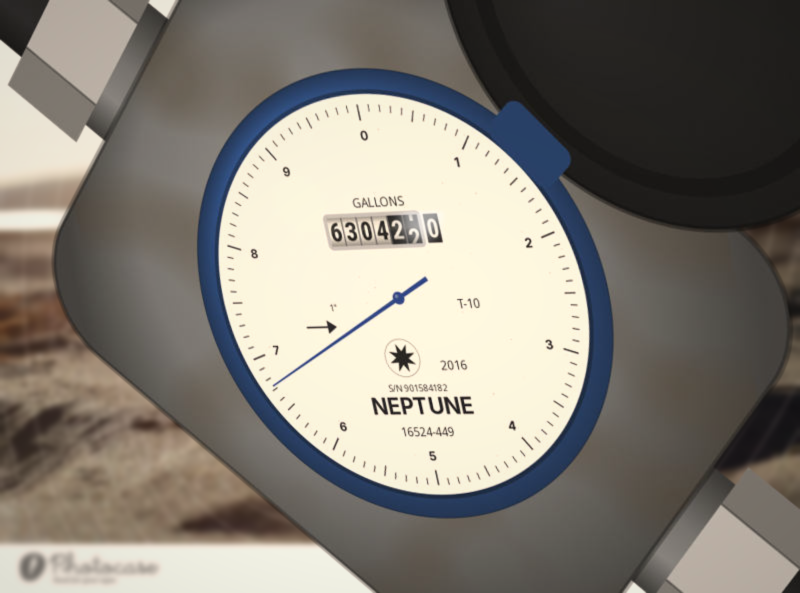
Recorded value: gal 6304216.7
